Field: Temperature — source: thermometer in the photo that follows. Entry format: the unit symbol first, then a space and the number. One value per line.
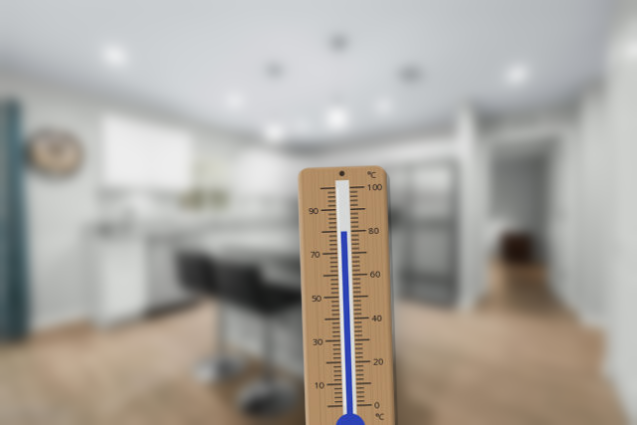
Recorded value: °C 80
